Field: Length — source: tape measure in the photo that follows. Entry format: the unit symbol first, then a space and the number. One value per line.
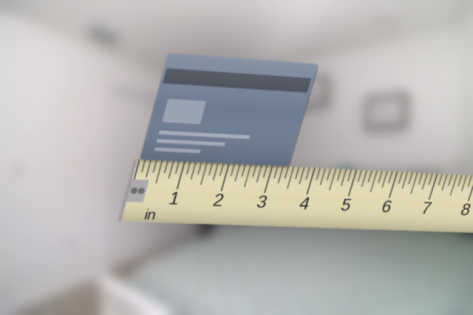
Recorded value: in 3.375
